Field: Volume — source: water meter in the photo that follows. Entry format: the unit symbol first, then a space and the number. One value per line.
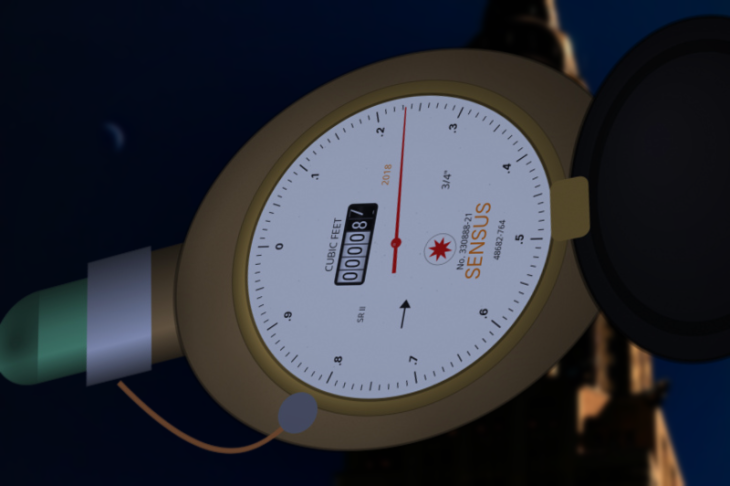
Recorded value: ft³ 87.23
